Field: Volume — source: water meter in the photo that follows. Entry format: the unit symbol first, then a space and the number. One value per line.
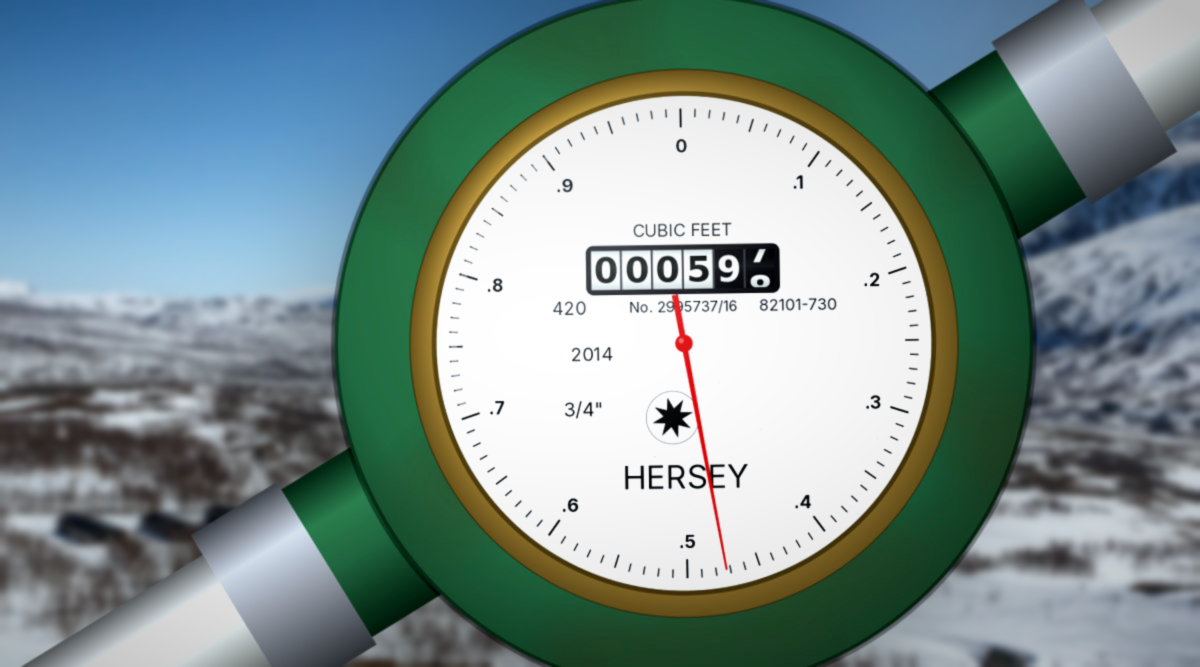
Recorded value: ft³ 597.47
